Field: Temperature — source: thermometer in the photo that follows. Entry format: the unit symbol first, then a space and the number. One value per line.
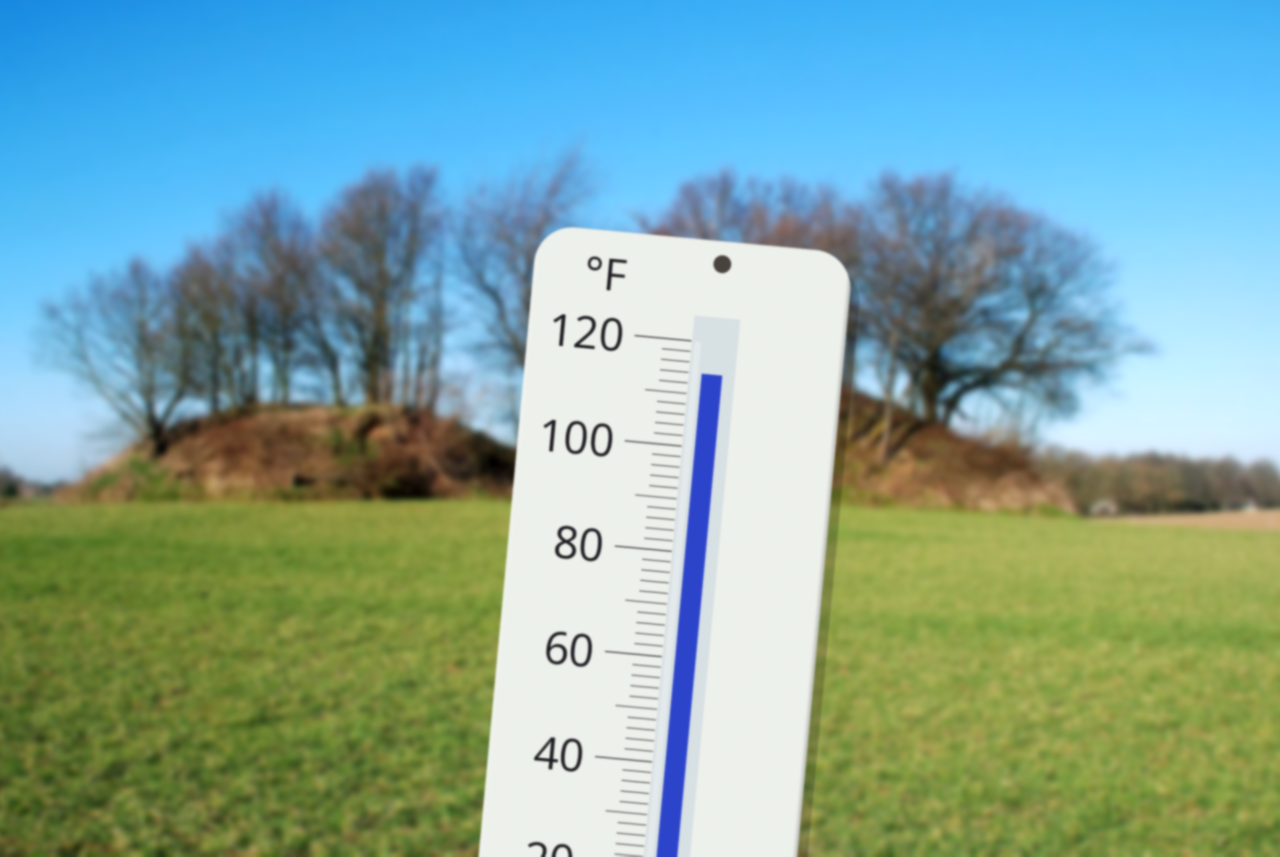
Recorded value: °F 114
